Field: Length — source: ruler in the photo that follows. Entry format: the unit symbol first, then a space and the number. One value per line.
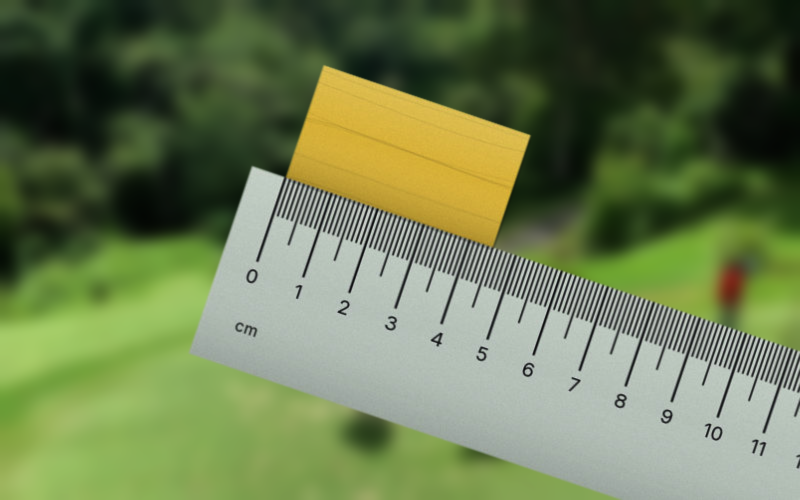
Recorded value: cm 4.5
